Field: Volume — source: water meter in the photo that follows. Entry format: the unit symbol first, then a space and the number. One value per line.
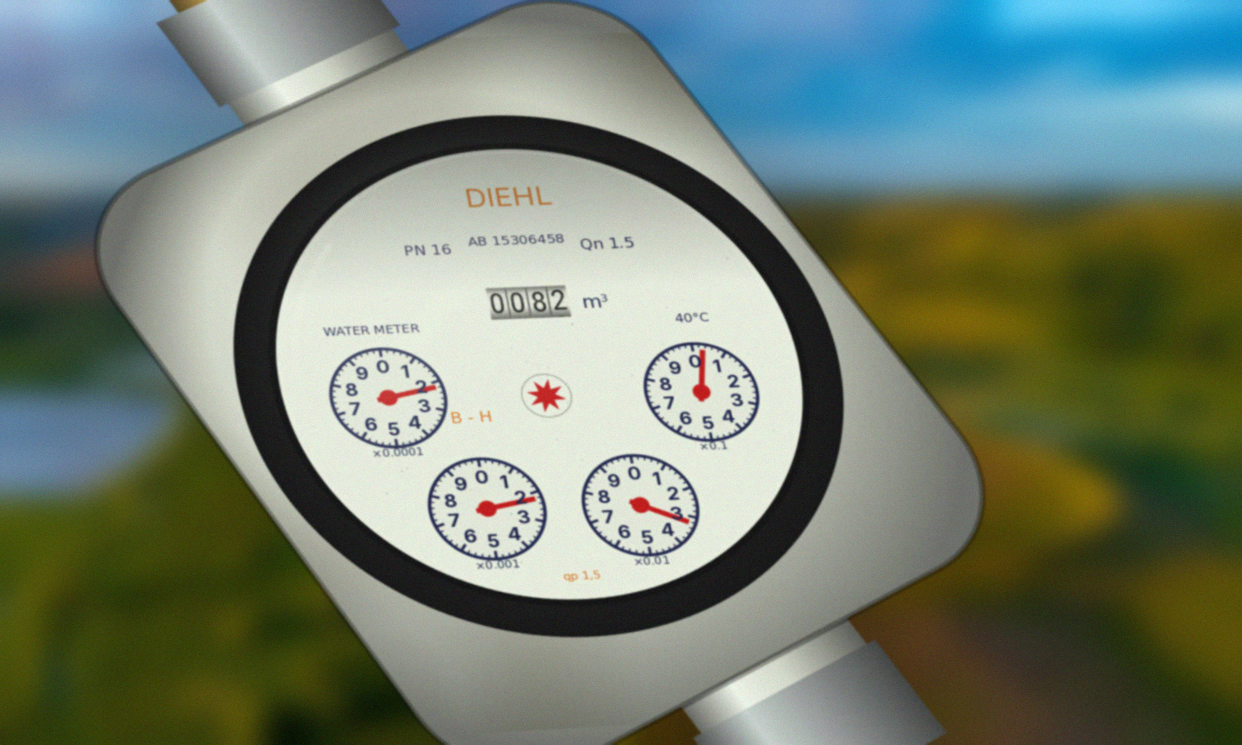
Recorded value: m³ 82.0322
